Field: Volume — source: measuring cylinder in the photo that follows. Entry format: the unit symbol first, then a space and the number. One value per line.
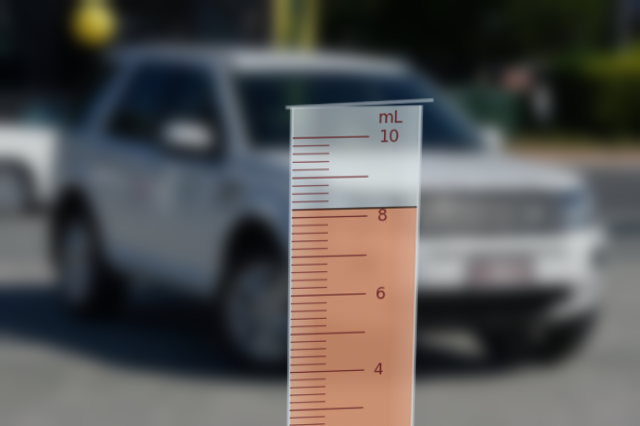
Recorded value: mL 8.2
